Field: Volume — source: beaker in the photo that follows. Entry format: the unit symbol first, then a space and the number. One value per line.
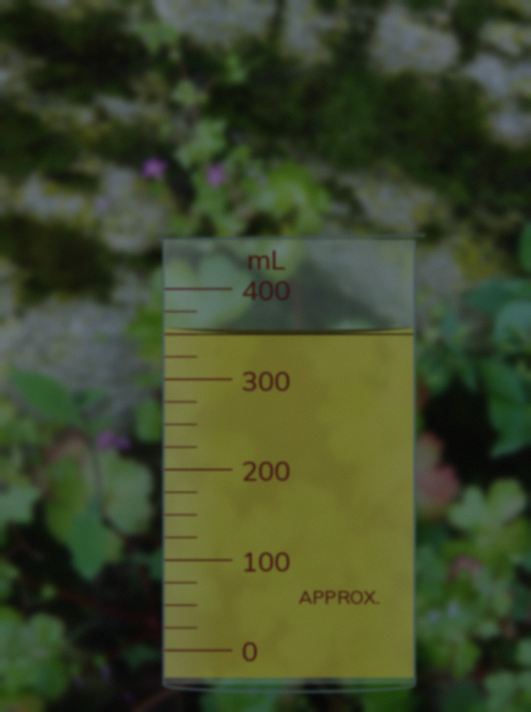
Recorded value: mL 350
